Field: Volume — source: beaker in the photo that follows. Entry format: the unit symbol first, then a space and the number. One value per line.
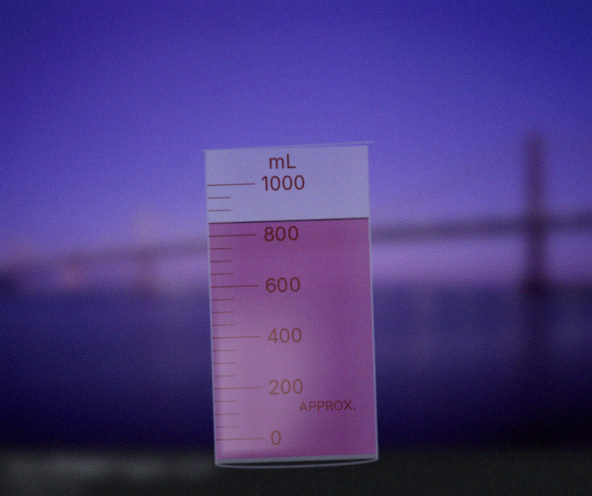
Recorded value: mL 850
